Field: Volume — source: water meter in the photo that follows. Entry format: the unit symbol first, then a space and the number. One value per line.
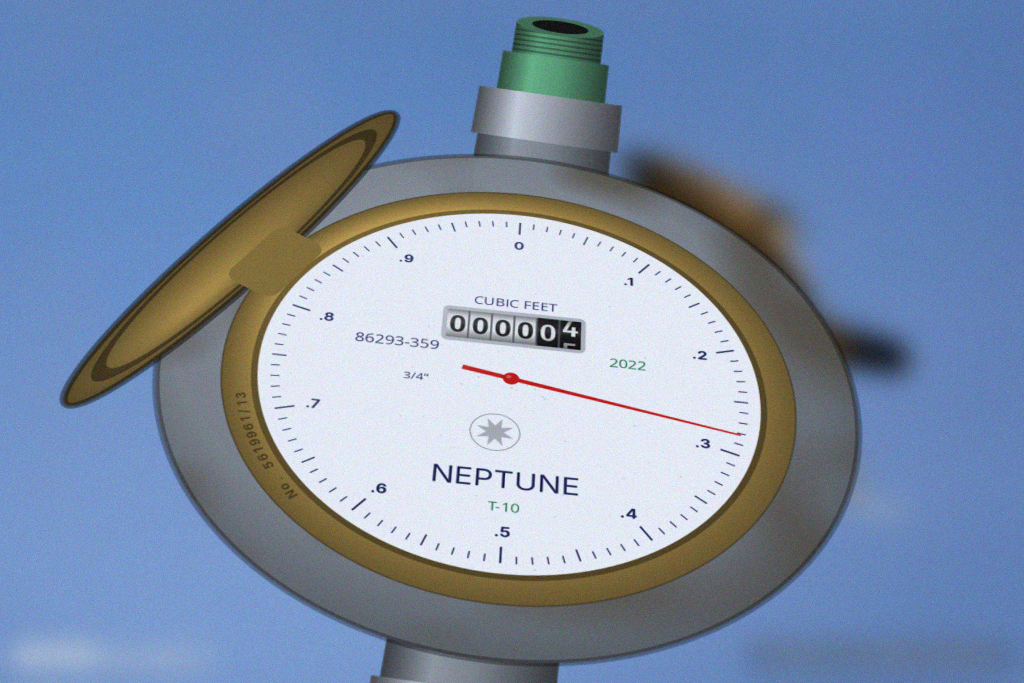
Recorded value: ft³ 4.28
